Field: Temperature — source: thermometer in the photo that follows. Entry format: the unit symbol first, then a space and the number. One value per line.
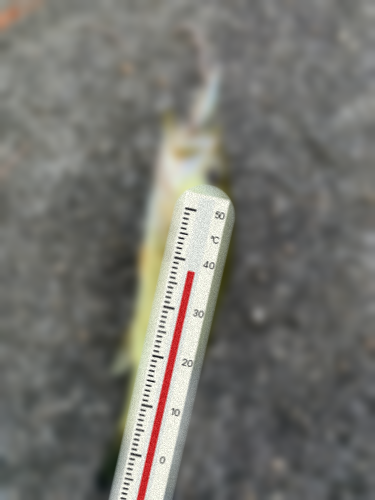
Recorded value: °C 38
